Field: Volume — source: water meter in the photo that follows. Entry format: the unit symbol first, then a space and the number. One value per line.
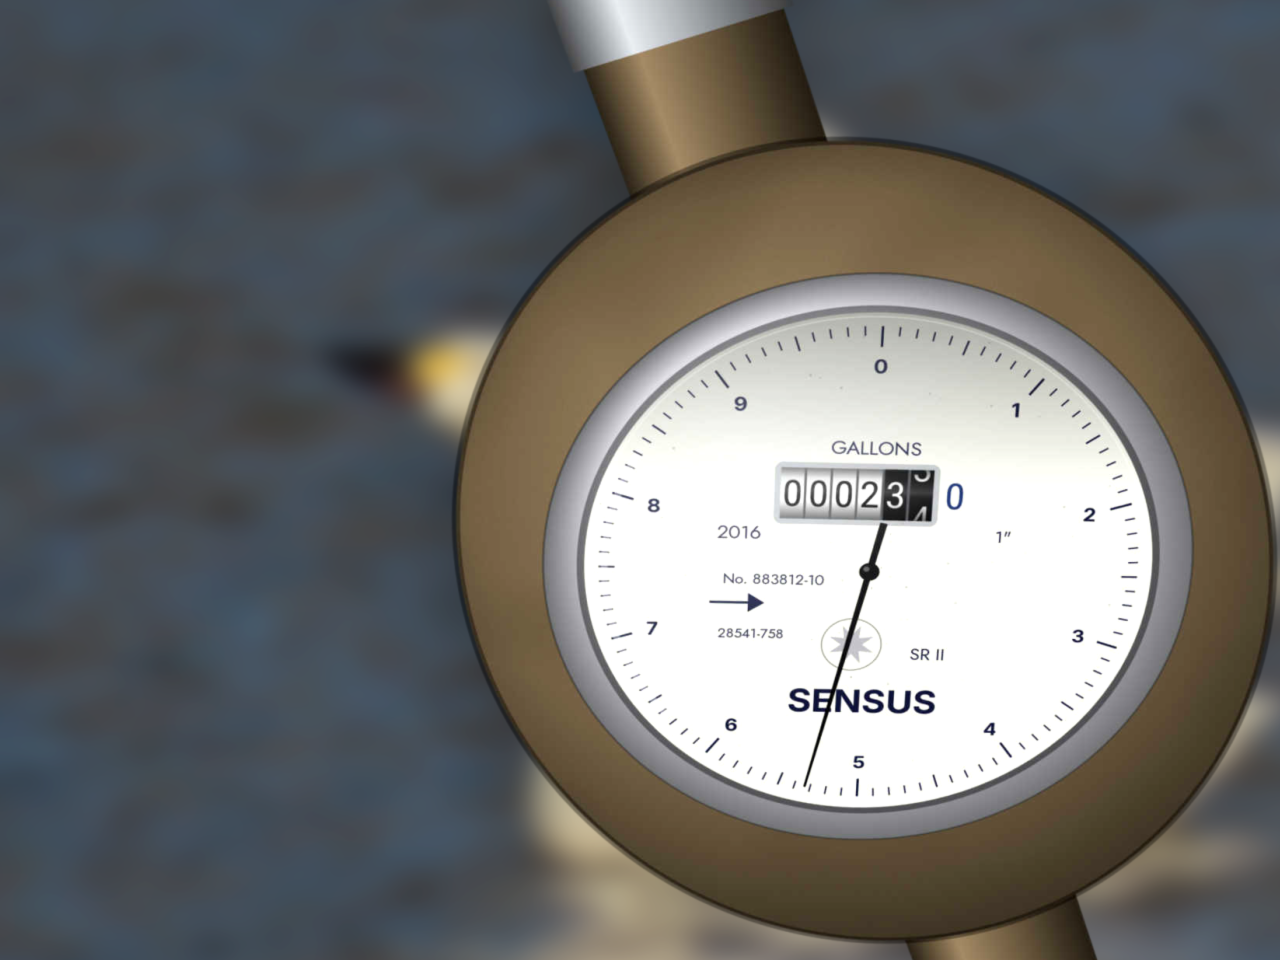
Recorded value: gal 2335.3
